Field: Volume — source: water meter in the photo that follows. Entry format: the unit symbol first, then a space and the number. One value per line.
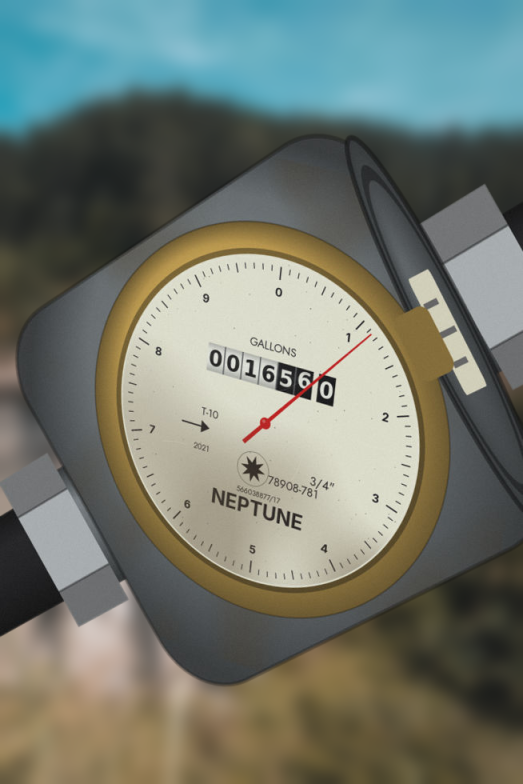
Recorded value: gal 16561.1
